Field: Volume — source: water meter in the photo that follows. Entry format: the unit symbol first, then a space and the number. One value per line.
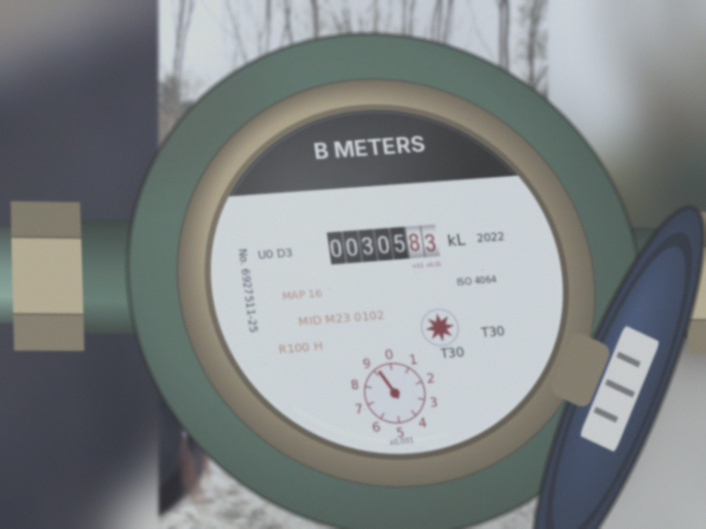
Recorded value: kL 305.829
